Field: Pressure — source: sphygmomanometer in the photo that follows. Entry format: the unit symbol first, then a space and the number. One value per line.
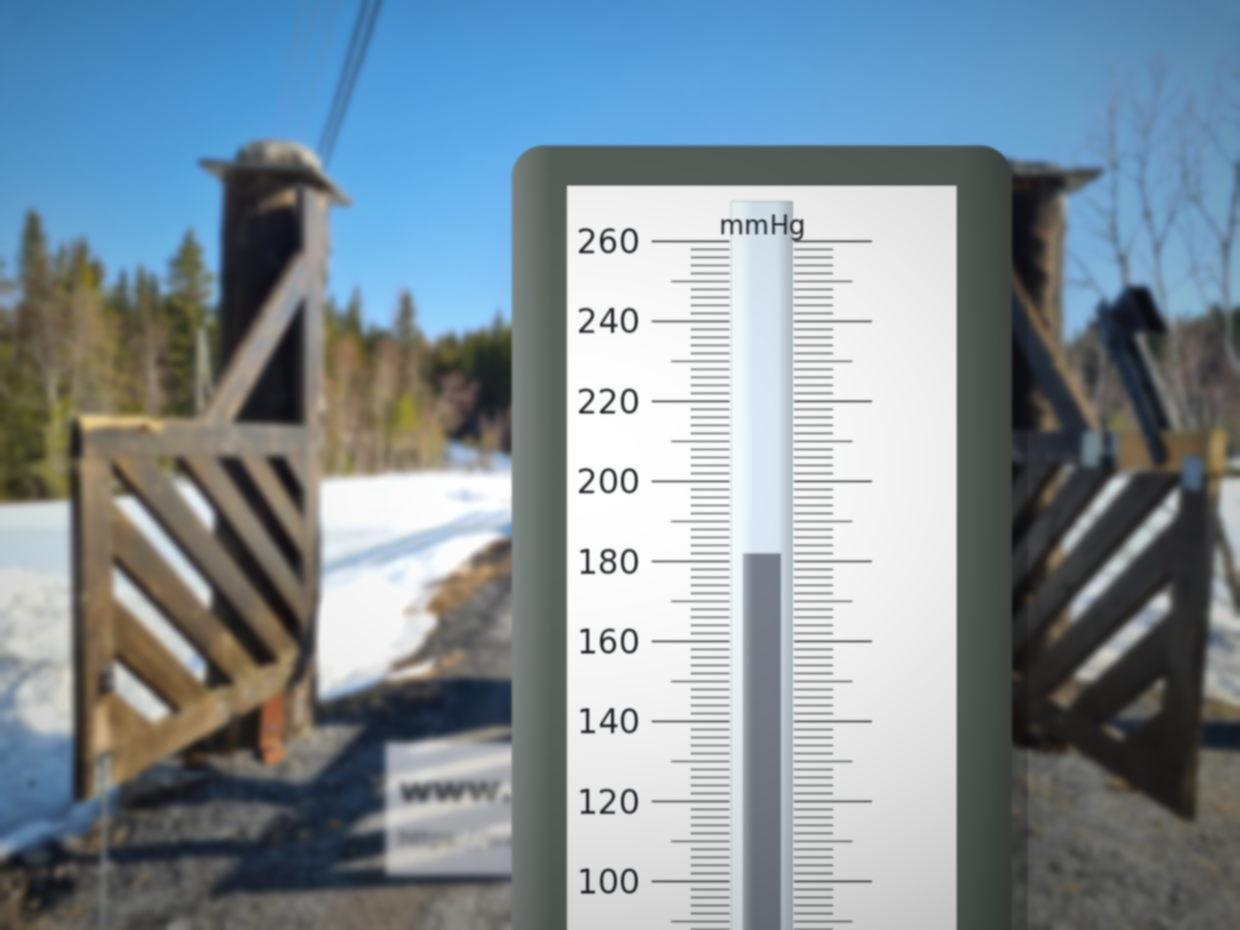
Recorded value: mmHg 182
